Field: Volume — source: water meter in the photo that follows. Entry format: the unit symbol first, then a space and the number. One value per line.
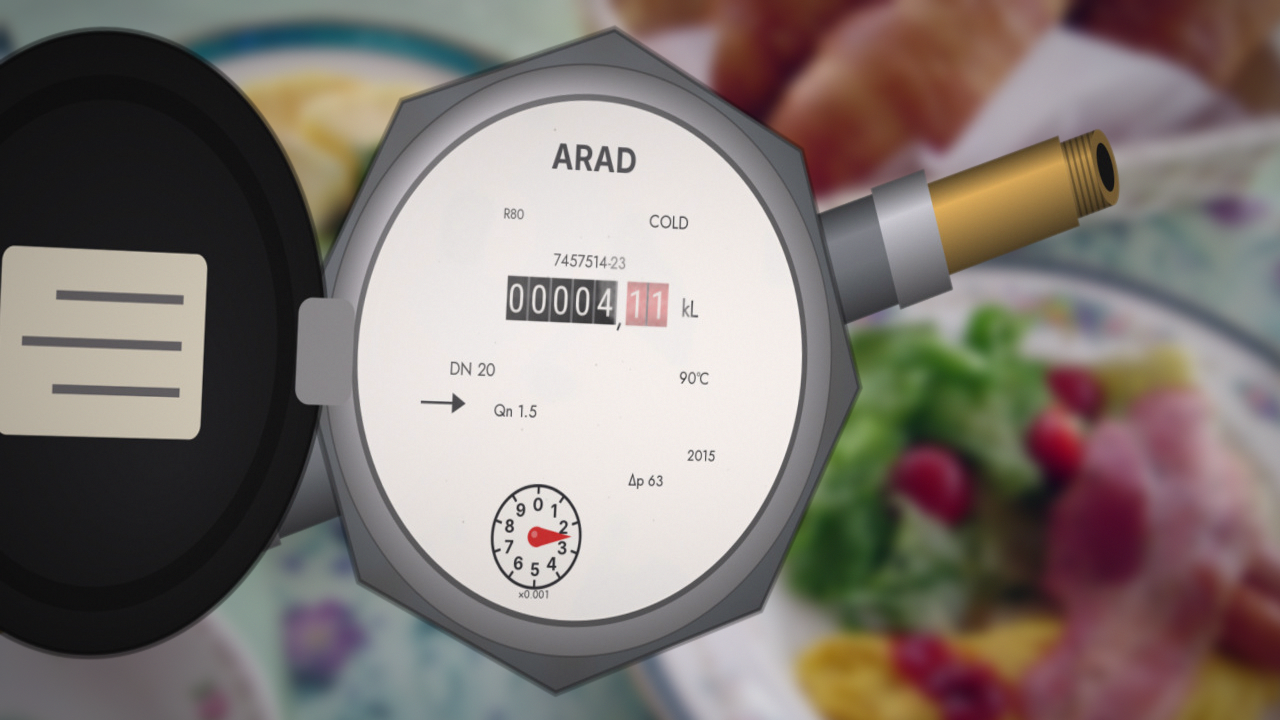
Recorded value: kL 4.112
